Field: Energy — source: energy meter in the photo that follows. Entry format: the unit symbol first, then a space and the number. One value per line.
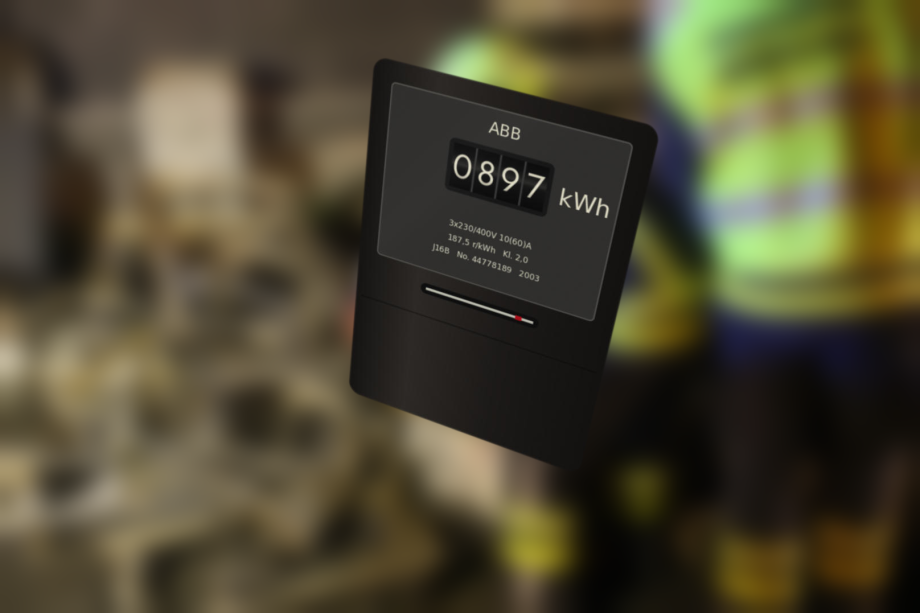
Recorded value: kWh 897
